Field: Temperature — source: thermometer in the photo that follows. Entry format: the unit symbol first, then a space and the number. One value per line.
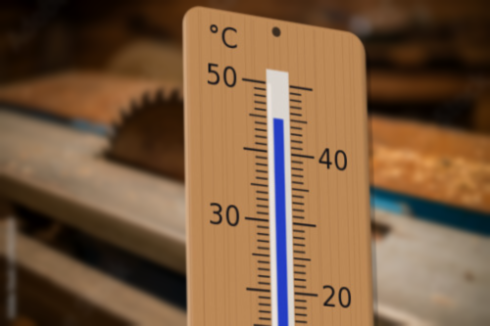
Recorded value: °C 45
